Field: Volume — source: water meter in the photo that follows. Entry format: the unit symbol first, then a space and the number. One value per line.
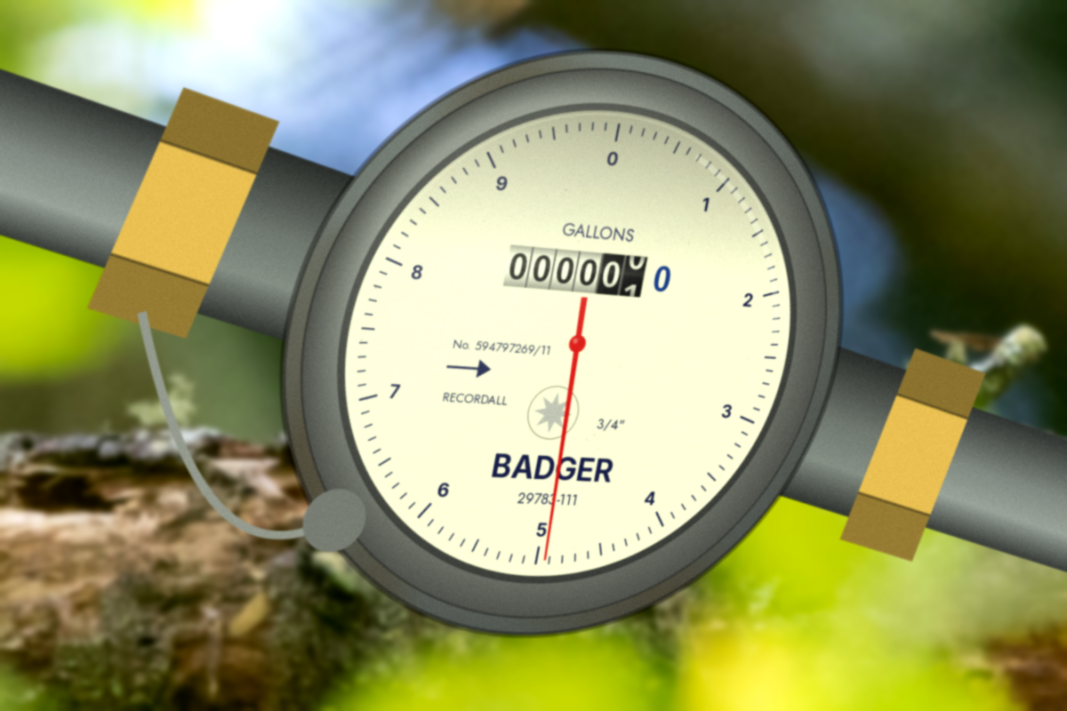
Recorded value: gal 4.9
